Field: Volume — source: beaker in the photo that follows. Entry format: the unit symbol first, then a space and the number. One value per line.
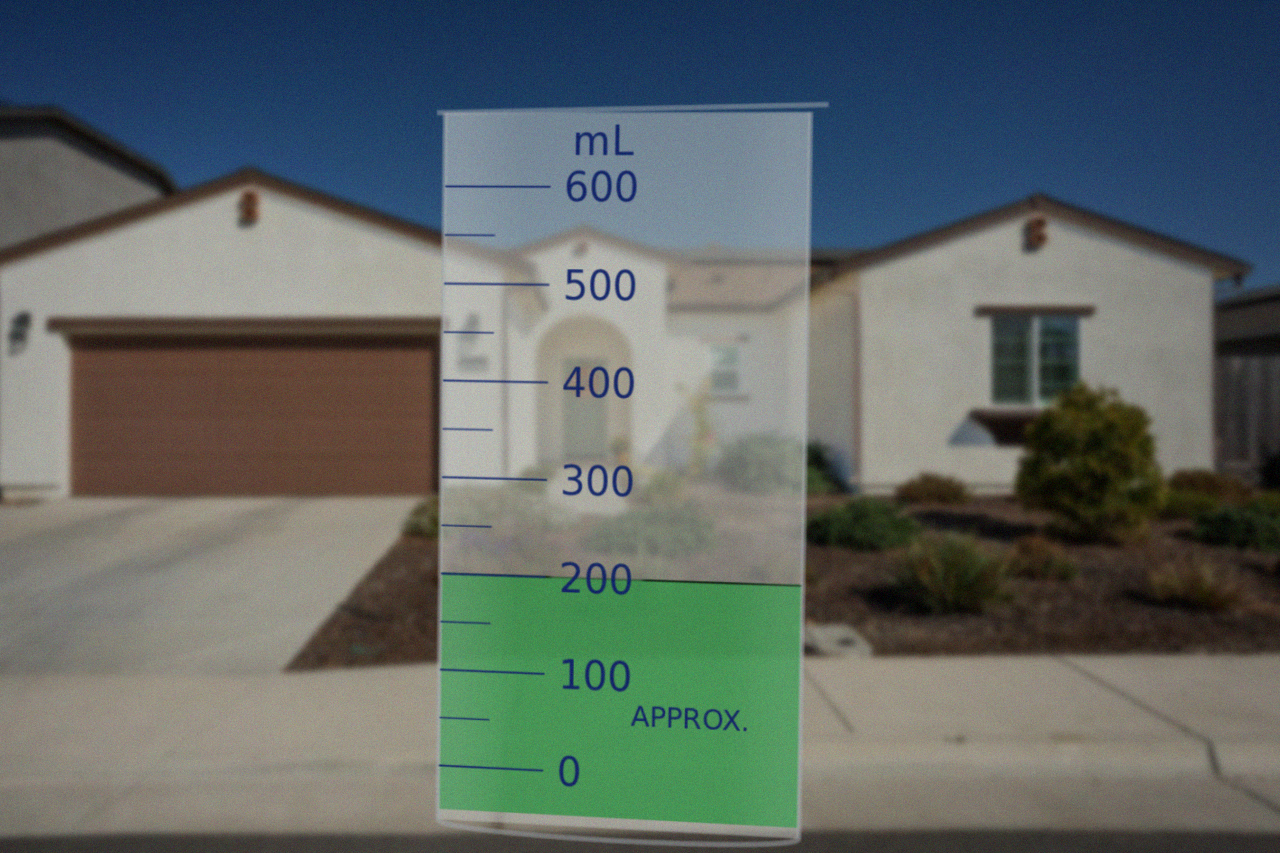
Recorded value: mL 200
